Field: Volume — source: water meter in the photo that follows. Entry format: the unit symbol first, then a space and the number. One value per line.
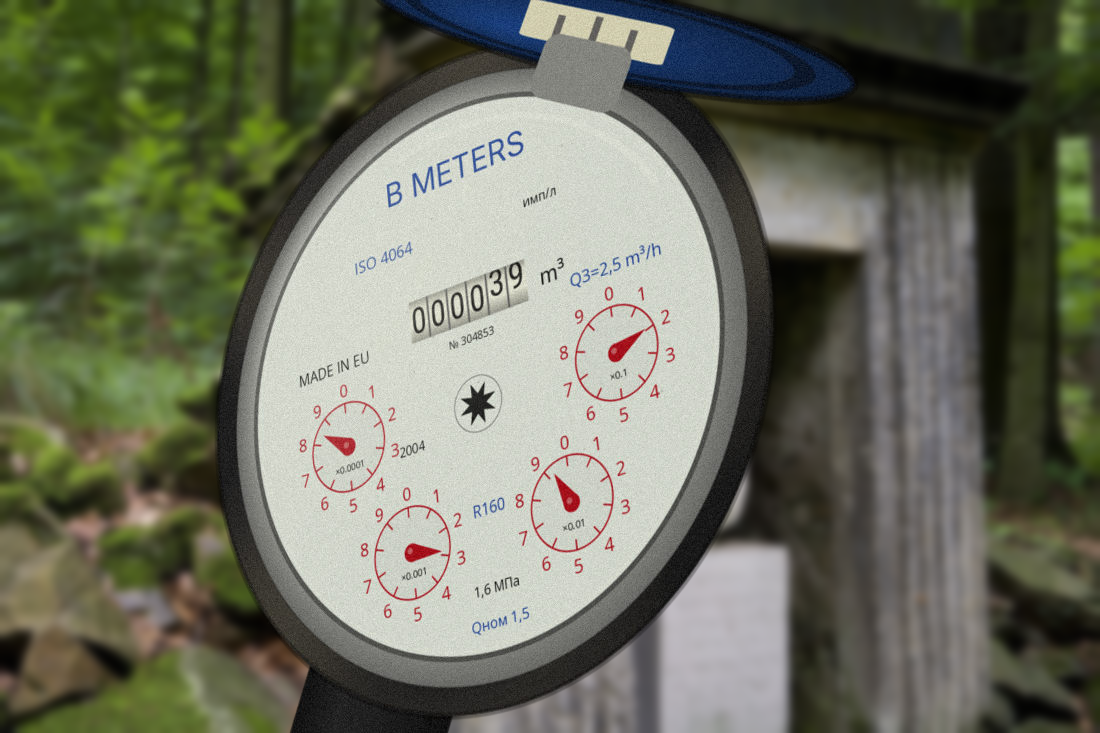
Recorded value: m³ 39.1928
